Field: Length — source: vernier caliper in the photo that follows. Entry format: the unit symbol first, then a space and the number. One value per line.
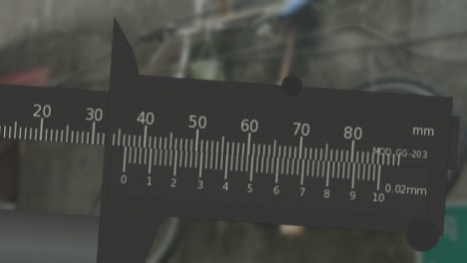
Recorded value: mm 36.4
